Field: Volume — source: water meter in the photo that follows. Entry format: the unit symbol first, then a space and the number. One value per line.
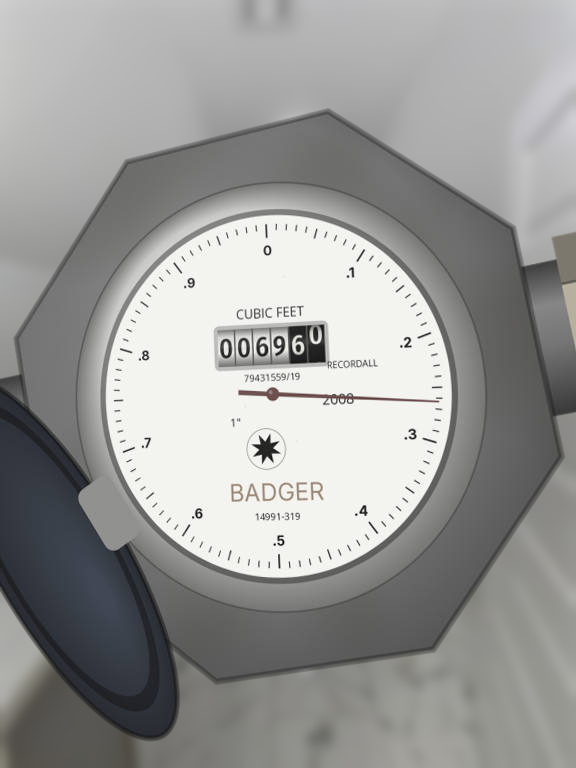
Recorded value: ft³ 6960.26
